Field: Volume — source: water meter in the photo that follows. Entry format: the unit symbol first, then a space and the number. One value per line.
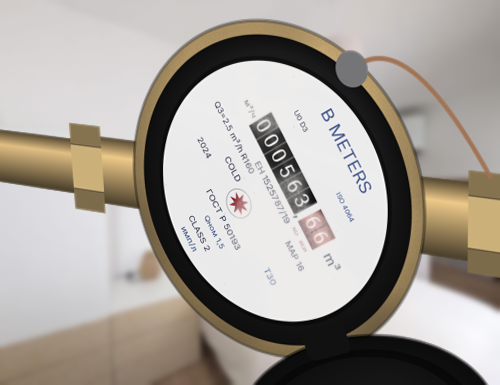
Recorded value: m³ 563.66
